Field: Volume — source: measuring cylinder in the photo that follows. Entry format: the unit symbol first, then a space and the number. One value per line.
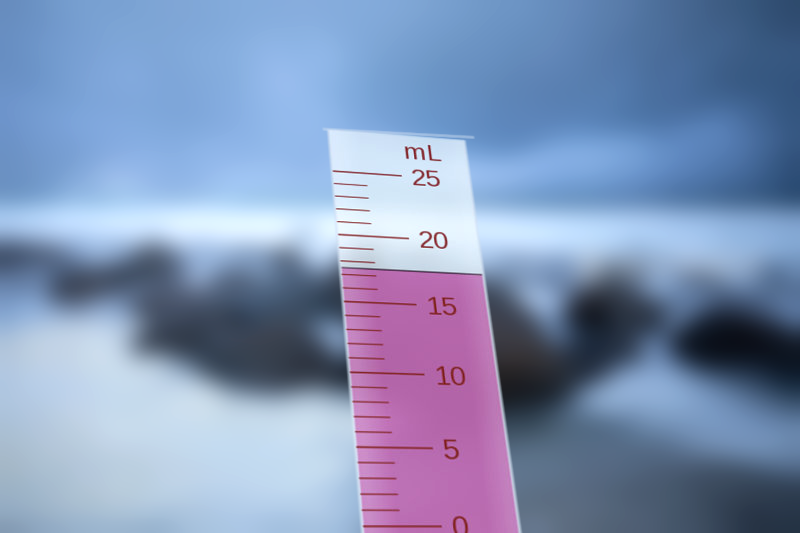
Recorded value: mL 17.5
